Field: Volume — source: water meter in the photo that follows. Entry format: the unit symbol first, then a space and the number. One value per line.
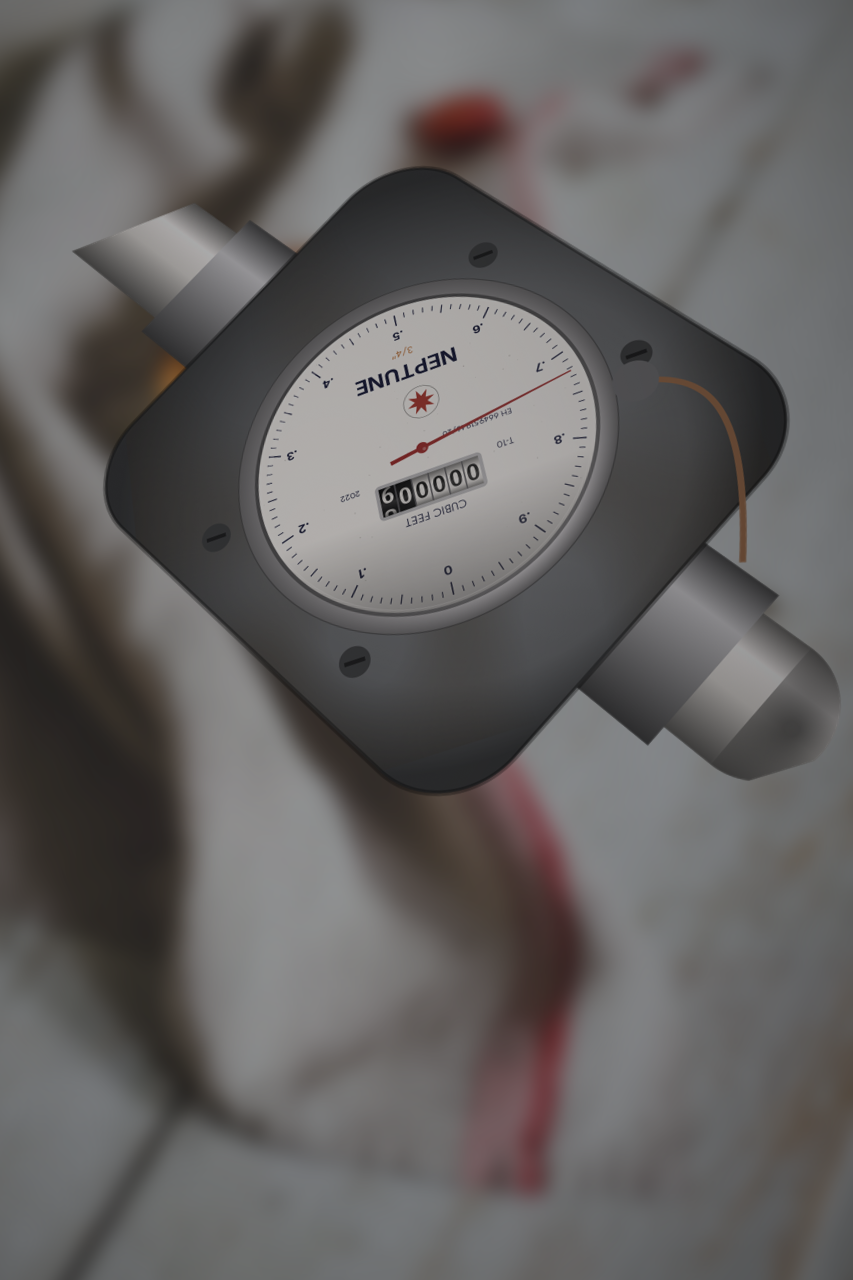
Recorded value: ft³ 8.72
